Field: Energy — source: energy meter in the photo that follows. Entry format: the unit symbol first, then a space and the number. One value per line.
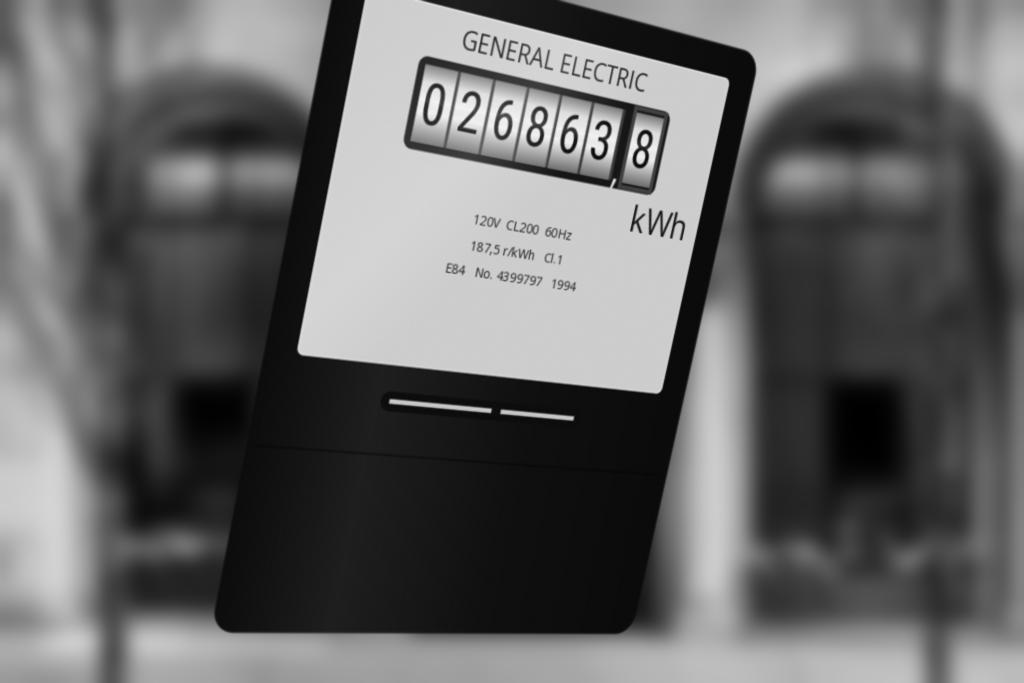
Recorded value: kWh 26863.8
